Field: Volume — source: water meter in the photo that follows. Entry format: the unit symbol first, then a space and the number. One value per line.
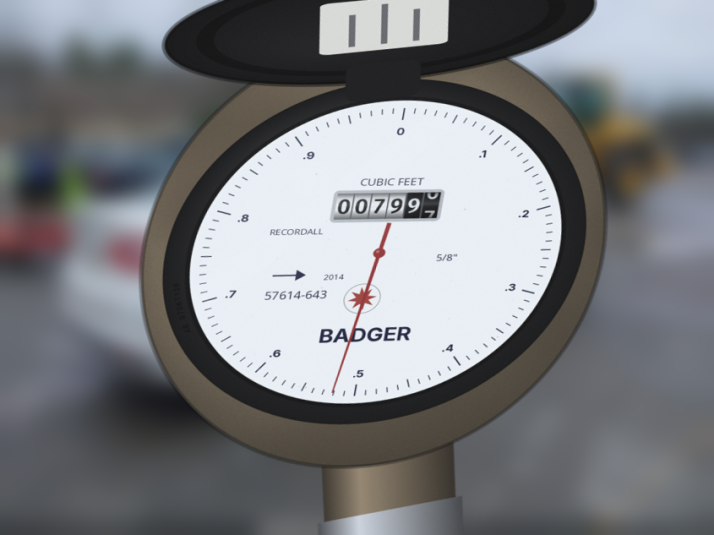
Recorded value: ft³ 7996.52
